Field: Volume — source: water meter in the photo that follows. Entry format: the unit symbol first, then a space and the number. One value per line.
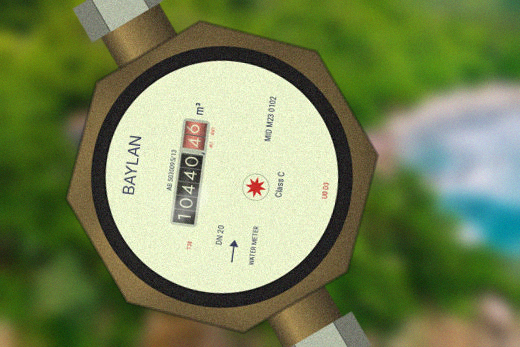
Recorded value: m³ 10440.46
